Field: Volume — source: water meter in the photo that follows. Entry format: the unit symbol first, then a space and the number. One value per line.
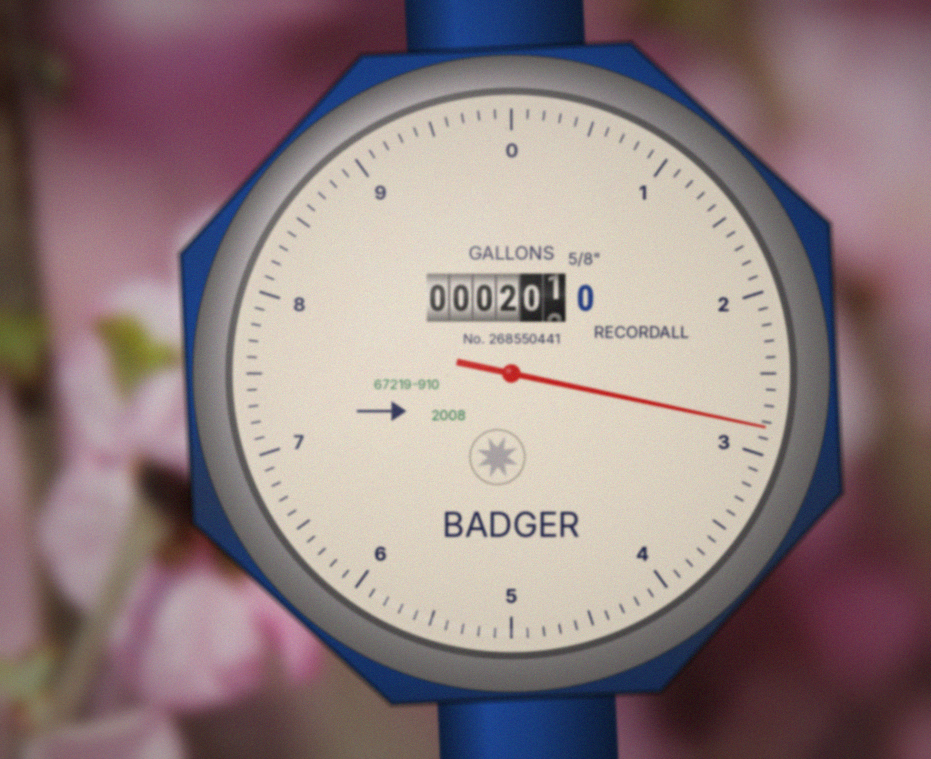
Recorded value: gal 2012.8
